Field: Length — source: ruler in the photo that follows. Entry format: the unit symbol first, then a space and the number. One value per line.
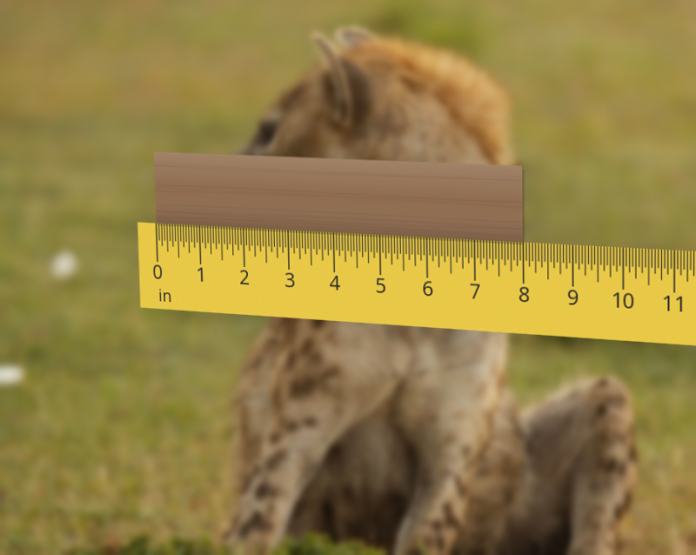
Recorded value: in 8
